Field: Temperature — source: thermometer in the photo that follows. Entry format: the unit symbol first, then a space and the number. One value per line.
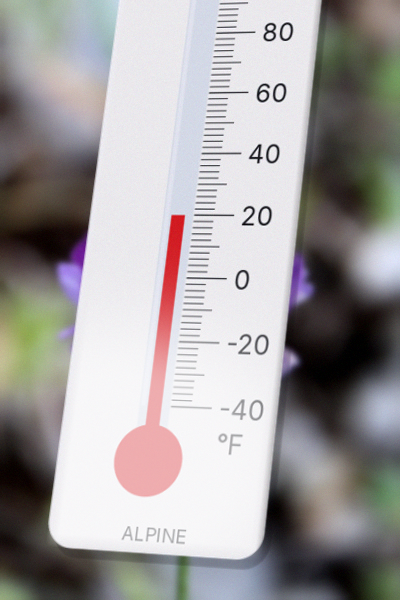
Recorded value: °F 20
